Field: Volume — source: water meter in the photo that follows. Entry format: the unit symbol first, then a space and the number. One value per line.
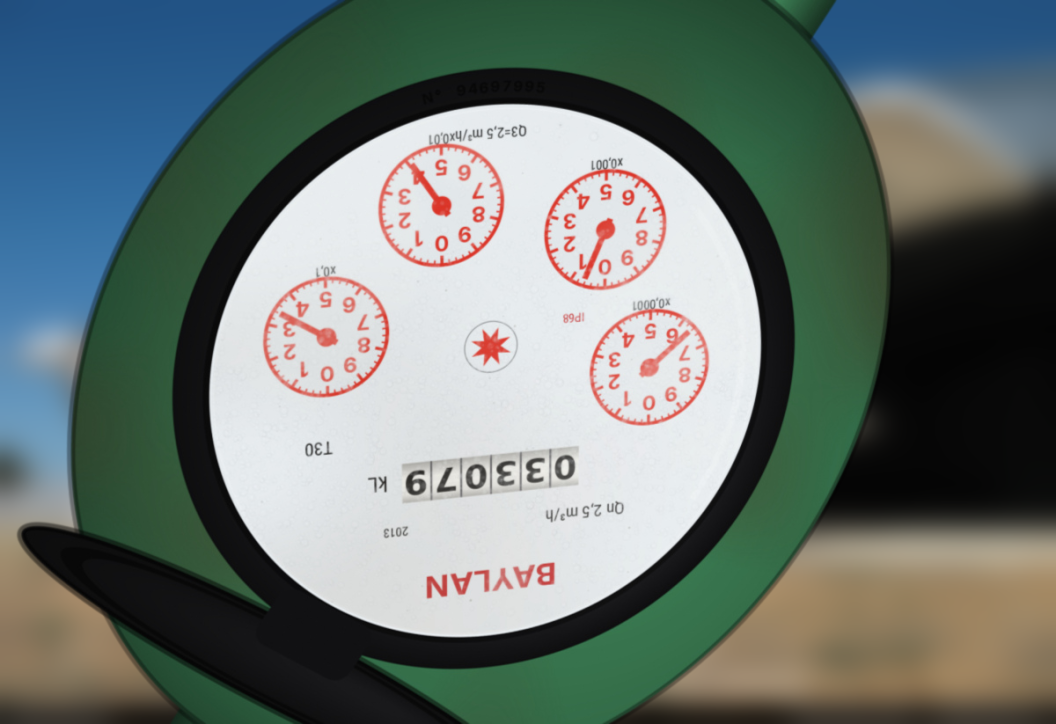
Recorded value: kL 33079.3406
